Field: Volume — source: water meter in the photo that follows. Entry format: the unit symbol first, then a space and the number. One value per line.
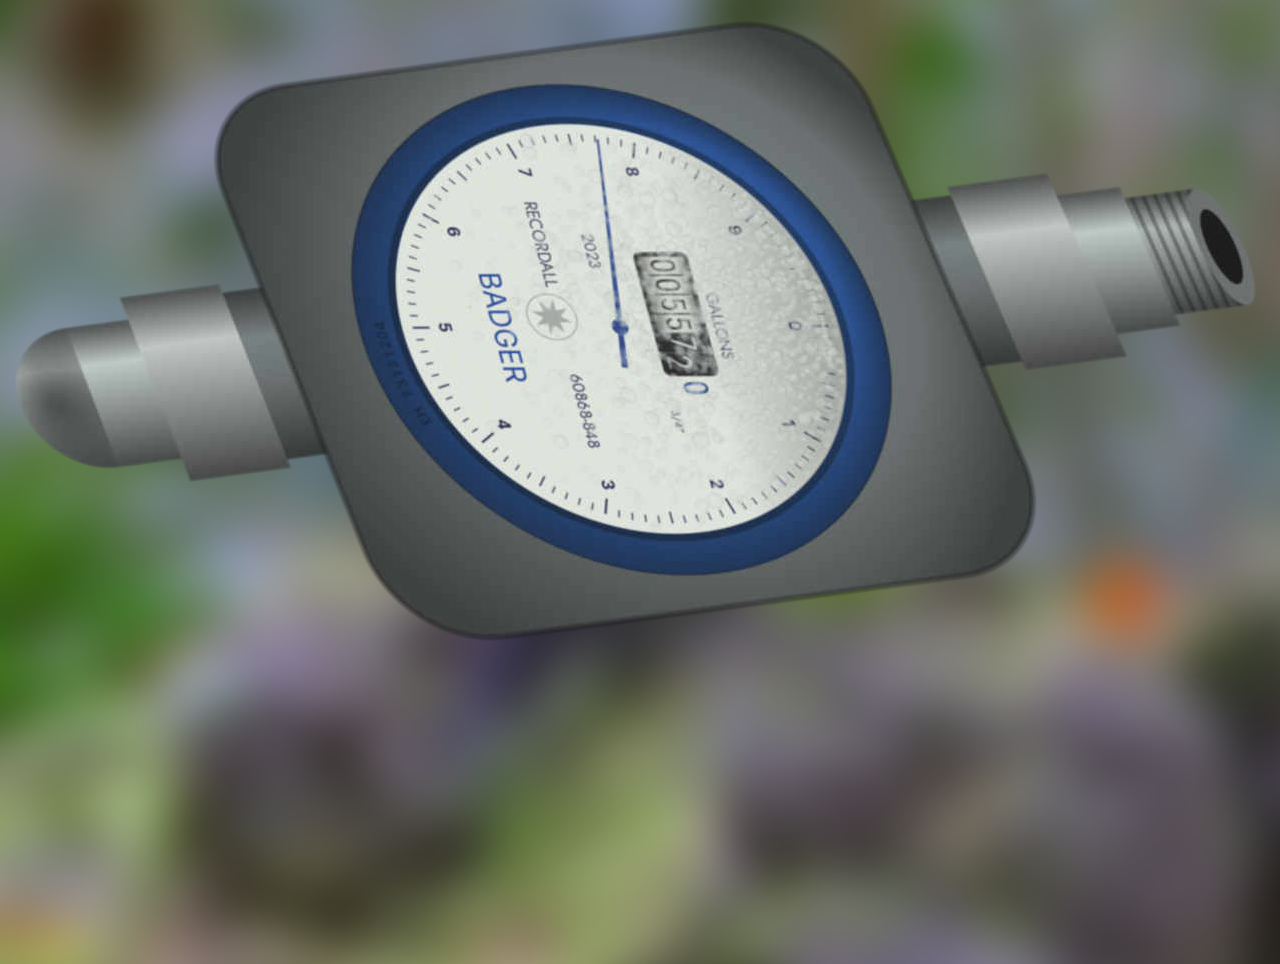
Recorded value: gal 55717.7
